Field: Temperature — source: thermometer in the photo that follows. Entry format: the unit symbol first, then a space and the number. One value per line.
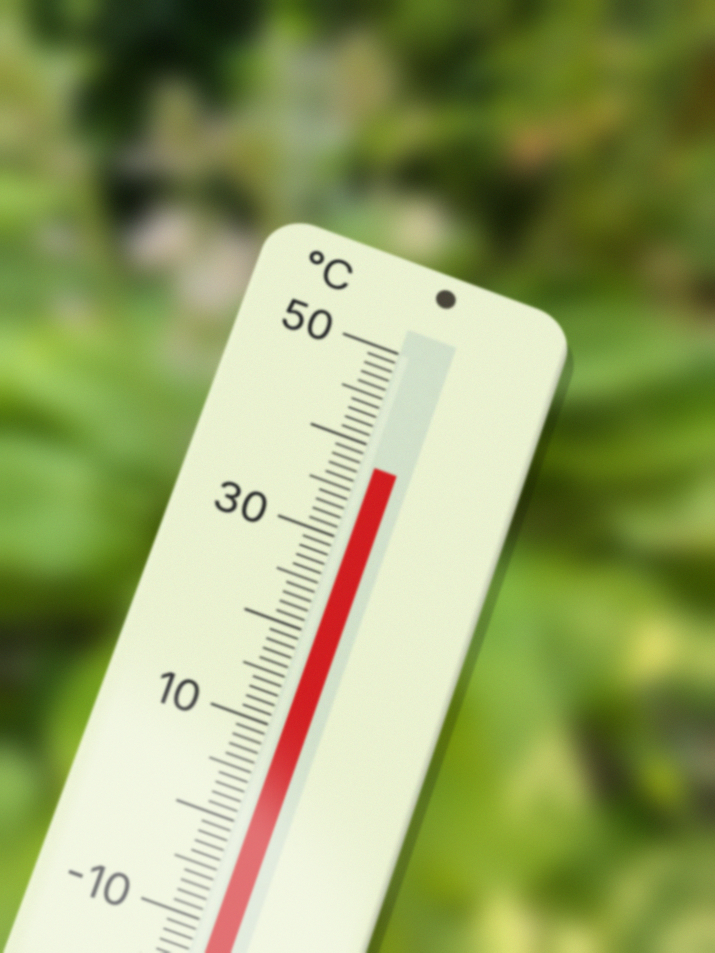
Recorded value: °C 38
